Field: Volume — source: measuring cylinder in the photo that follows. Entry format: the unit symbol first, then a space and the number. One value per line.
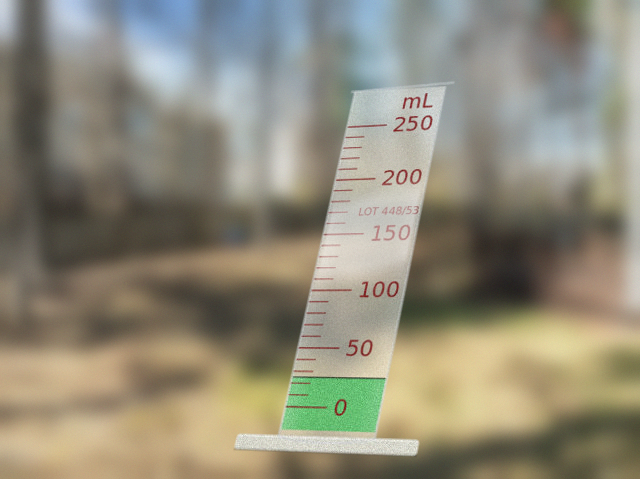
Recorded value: mL 25
